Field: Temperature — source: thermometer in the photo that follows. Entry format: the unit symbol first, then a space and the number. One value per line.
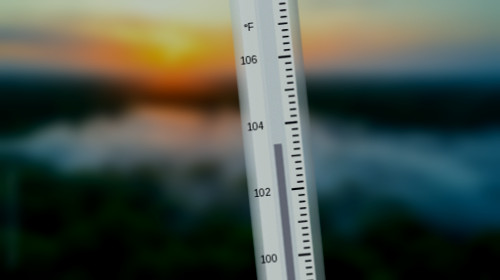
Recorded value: °F 103.4
